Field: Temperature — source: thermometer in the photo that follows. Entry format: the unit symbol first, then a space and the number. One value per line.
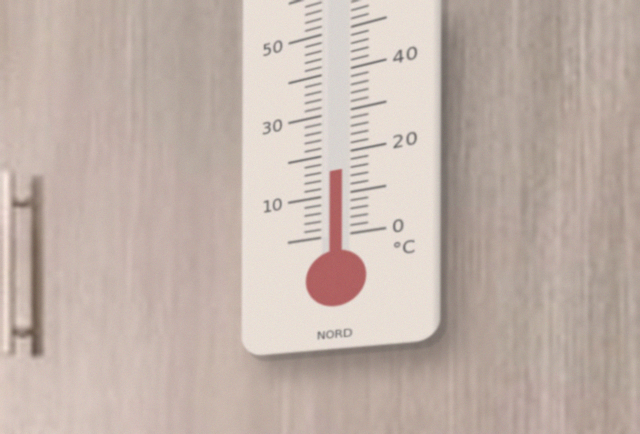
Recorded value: °C 16
